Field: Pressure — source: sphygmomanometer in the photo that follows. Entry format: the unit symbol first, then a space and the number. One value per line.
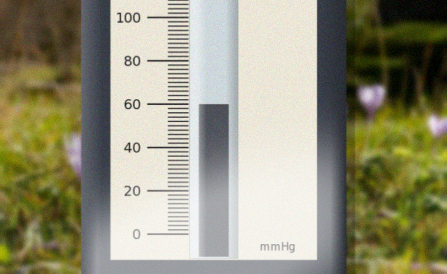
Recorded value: mmHg 60
